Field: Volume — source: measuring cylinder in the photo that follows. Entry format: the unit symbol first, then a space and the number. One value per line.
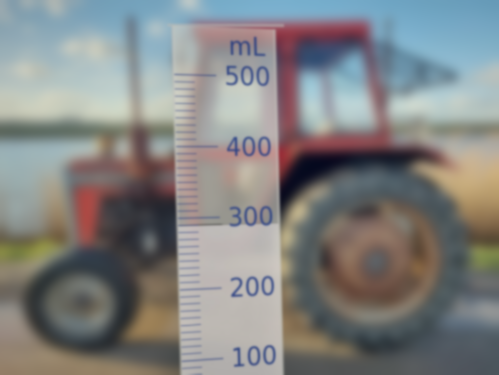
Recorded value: mL 290
